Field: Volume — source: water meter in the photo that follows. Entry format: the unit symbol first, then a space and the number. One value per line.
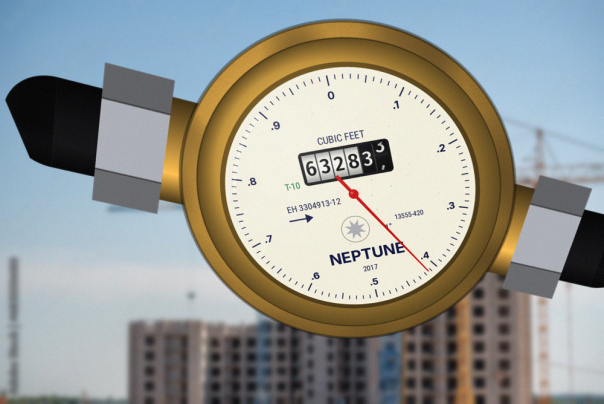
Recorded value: ft³ 632833.41
